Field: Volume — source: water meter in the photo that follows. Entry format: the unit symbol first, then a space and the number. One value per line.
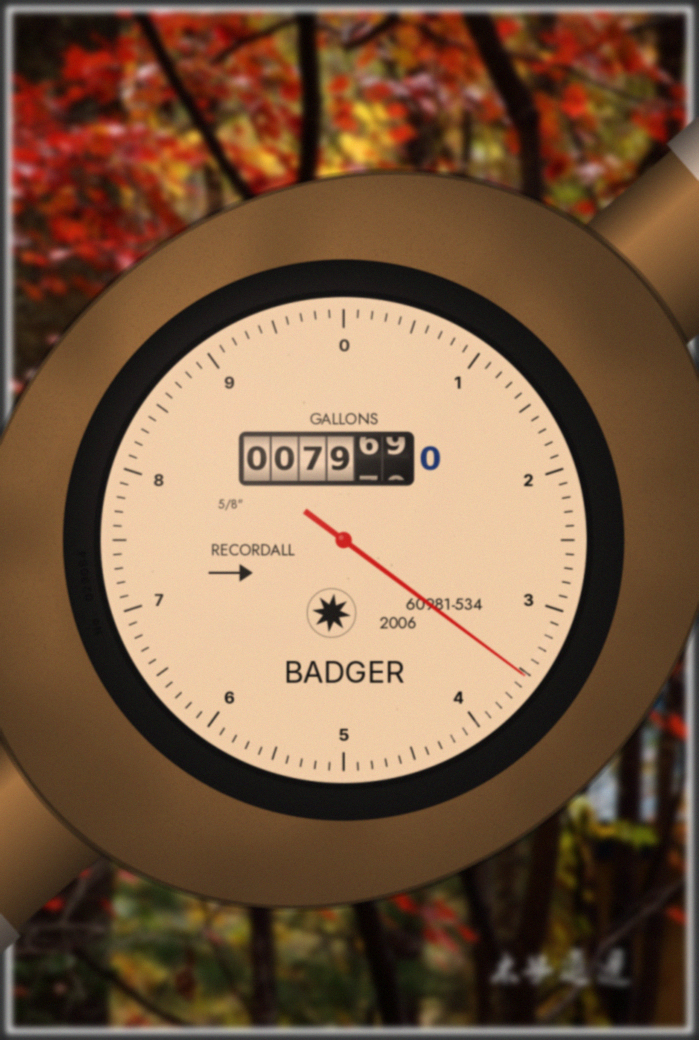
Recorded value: gal 79693.5
